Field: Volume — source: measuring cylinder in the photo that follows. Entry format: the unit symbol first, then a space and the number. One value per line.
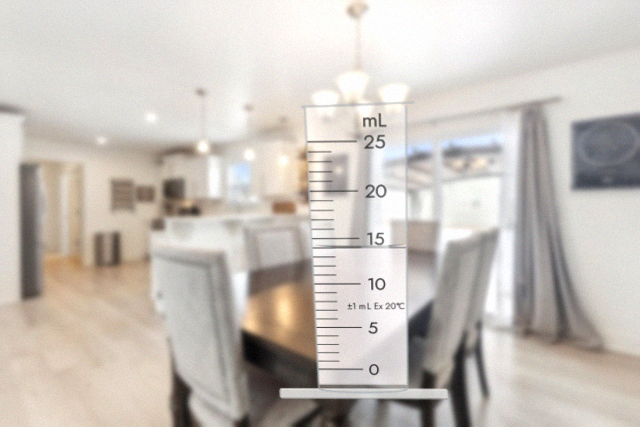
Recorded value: mL 14
